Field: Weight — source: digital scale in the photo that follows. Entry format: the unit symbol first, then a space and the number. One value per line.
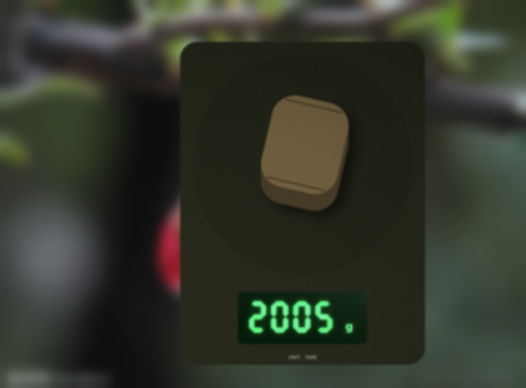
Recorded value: g 2005
